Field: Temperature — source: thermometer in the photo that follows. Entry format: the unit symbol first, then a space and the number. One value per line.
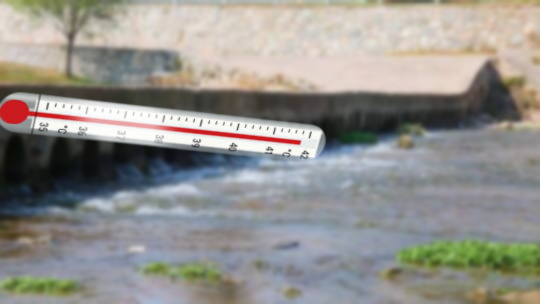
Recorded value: °C 41.8
